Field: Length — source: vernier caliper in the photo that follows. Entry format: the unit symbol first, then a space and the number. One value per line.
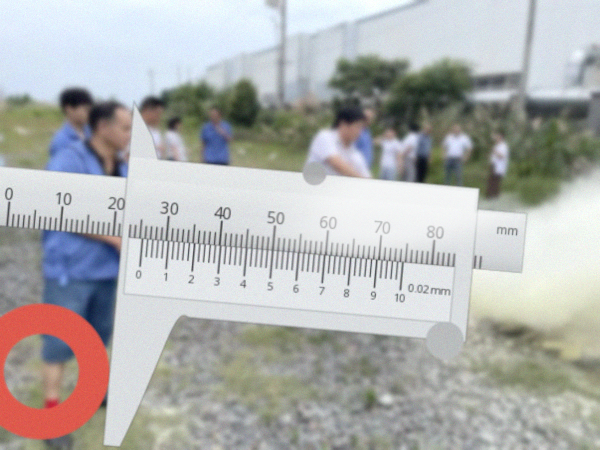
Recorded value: mm 25.5
